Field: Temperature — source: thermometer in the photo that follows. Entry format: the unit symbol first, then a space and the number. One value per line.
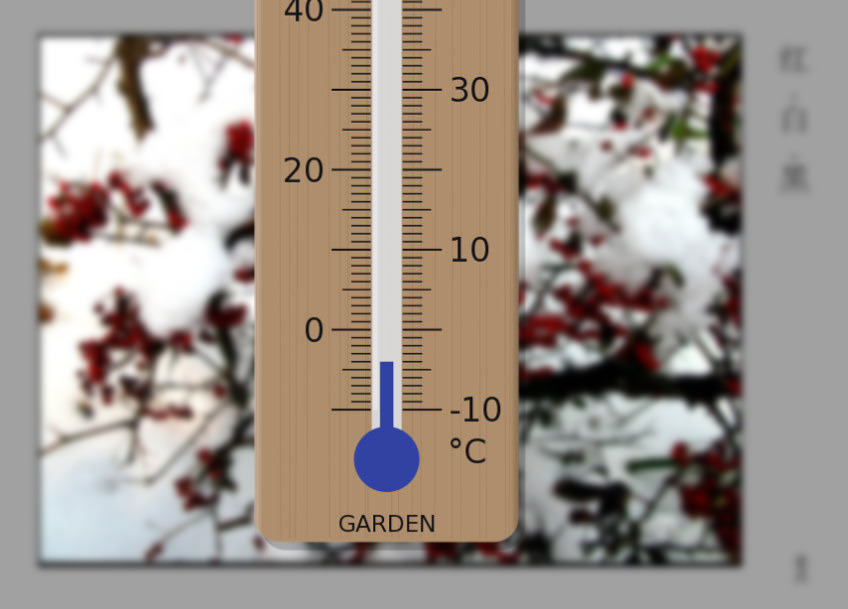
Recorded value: °C -4
